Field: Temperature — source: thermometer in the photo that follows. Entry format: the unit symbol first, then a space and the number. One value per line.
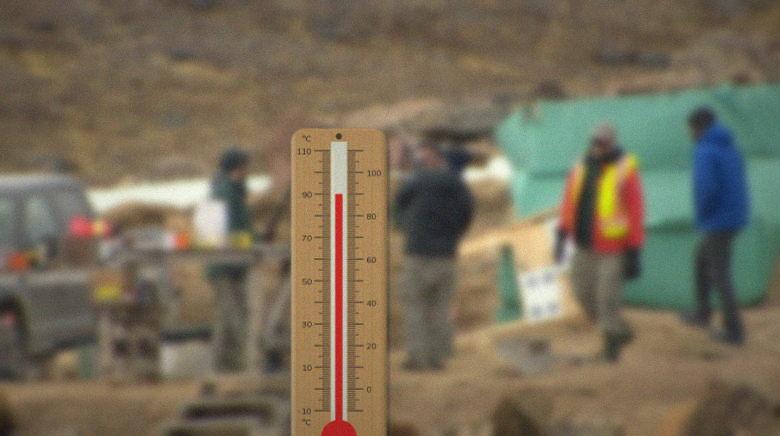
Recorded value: °C 90
